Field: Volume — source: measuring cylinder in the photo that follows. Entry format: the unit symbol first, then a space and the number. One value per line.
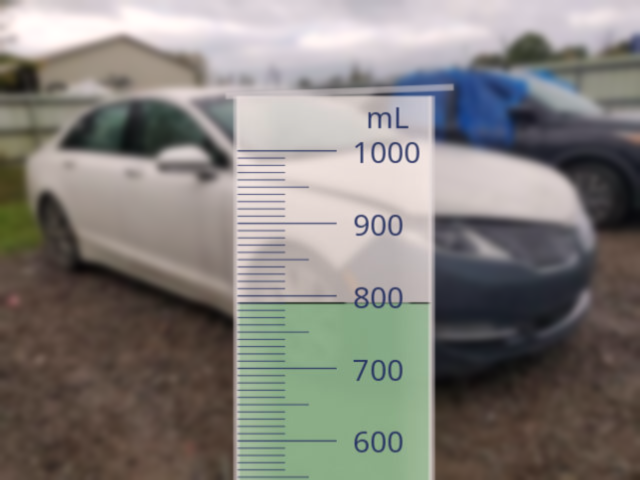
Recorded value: mL 790
